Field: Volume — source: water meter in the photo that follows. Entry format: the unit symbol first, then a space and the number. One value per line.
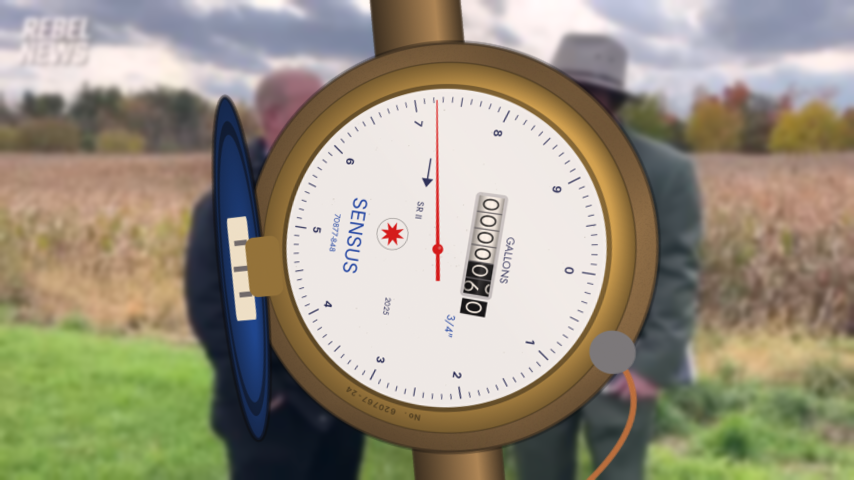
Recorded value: gal 57.2
